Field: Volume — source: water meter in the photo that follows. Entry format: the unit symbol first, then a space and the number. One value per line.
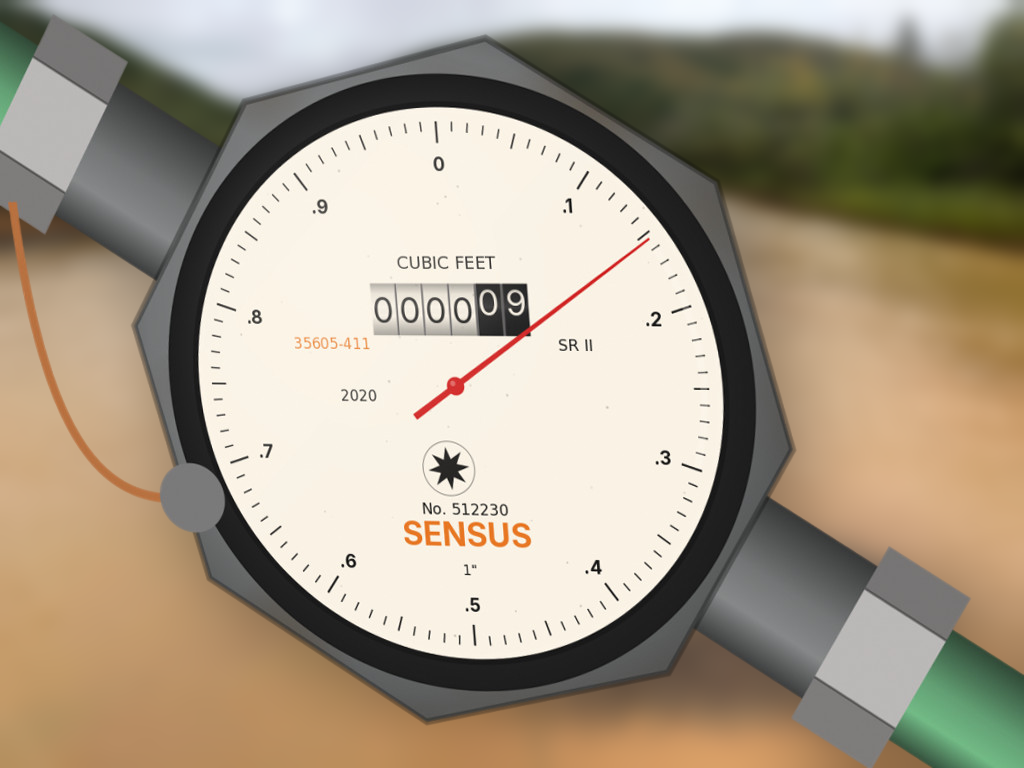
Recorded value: ft³ 9.15
